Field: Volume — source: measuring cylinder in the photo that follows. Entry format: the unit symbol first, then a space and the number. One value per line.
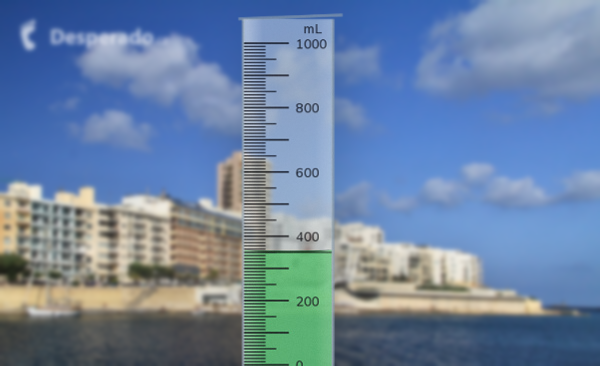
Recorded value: mL 350
